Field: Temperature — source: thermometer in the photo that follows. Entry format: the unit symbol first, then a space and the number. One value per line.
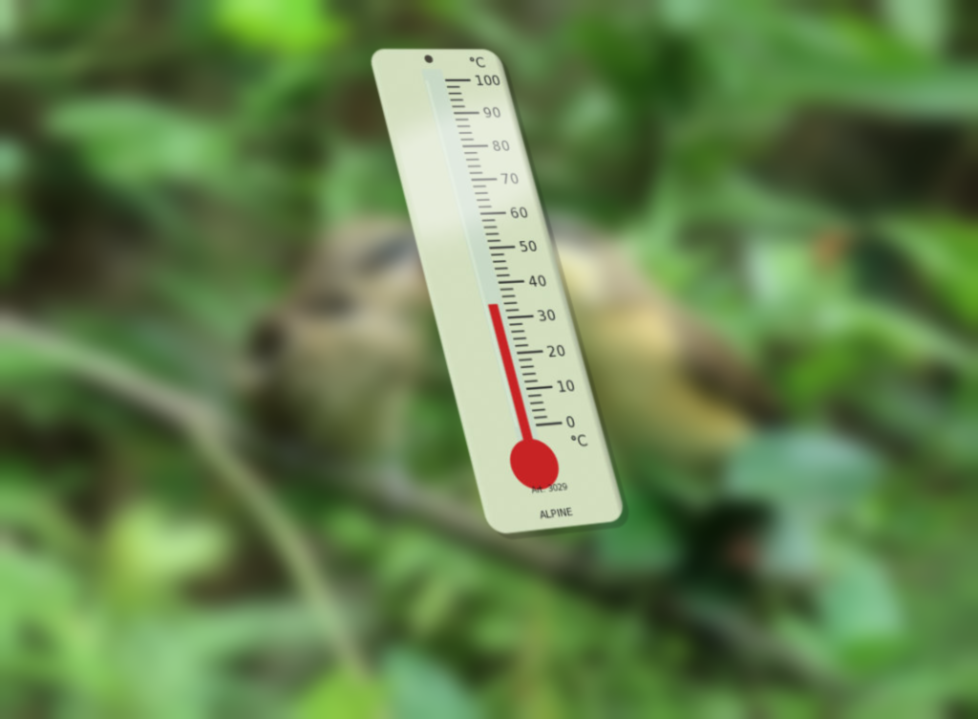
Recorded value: °C 34
